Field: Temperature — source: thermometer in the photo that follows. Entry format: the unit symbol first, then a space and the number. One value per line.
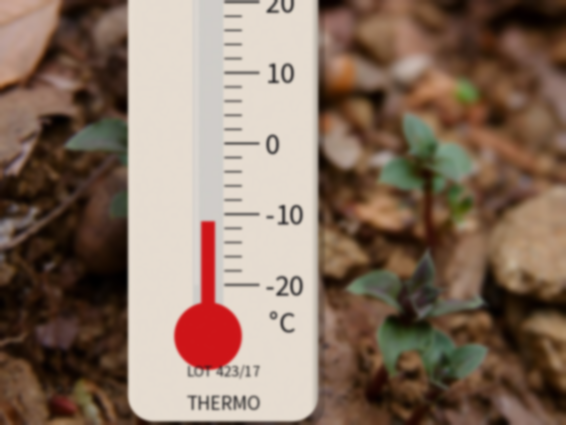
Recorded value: °C -11
